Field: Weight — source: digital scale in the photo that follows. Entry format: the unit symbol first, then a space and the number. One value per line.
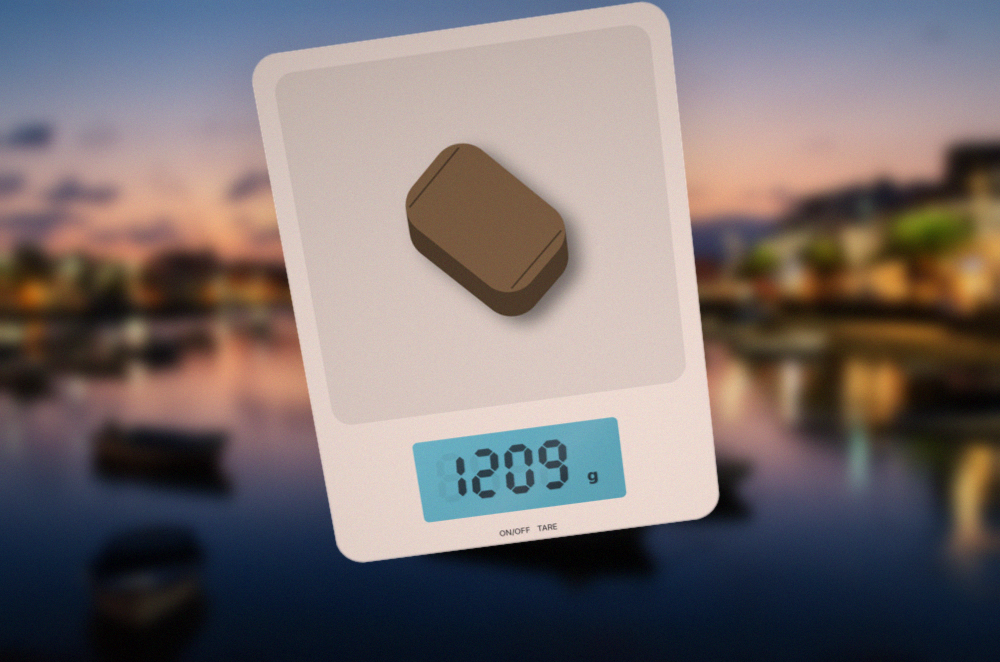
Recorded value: g 1209
